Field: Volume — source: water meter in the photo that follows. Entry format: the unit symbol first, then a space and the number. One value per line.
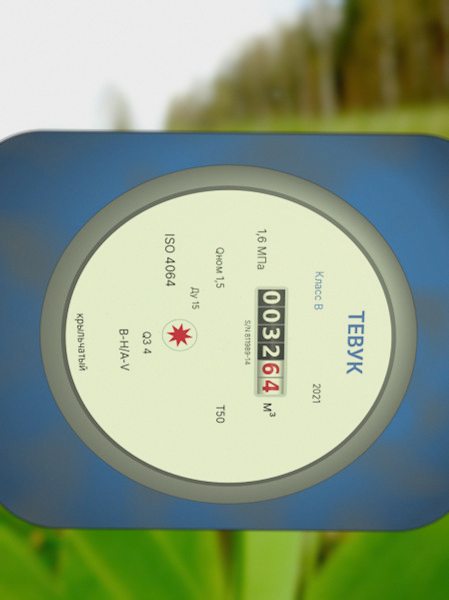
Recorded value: m³ 32.64
